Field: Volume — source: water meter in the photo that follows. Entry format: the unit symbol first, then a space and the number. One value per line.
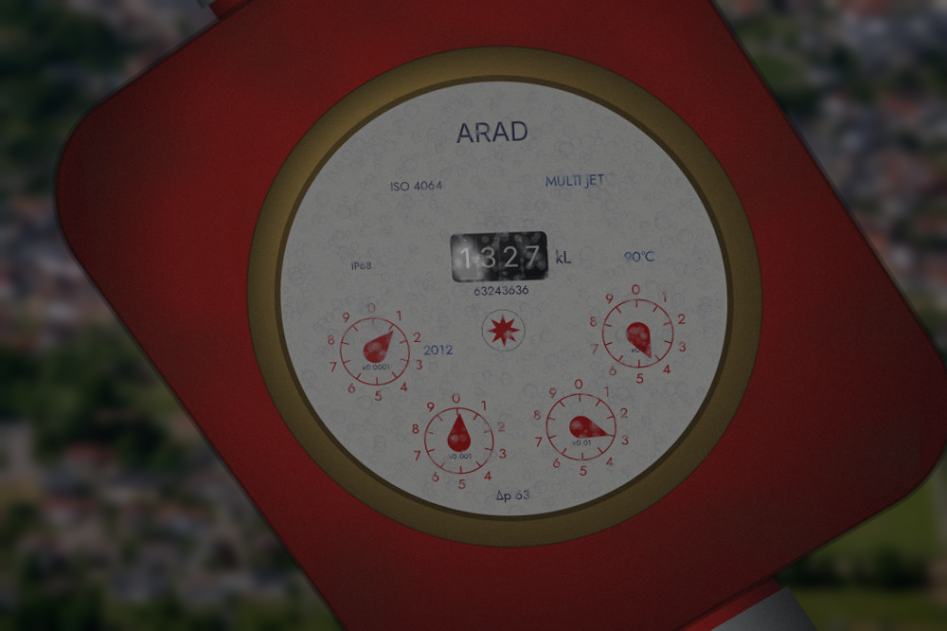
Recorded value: kL 1327.4301
